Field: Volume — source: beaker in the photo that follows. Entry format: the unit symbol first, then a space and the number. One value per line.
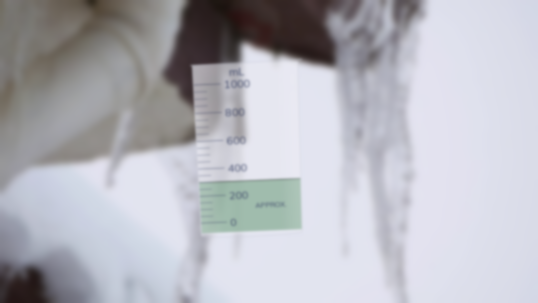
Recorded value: mL 300
